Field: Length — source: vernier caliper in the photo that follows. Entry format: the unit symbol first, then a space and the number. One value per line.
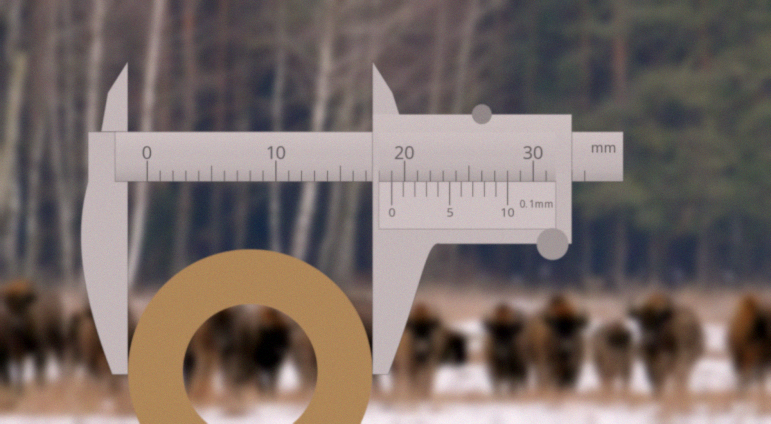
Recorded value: mm 19.0
